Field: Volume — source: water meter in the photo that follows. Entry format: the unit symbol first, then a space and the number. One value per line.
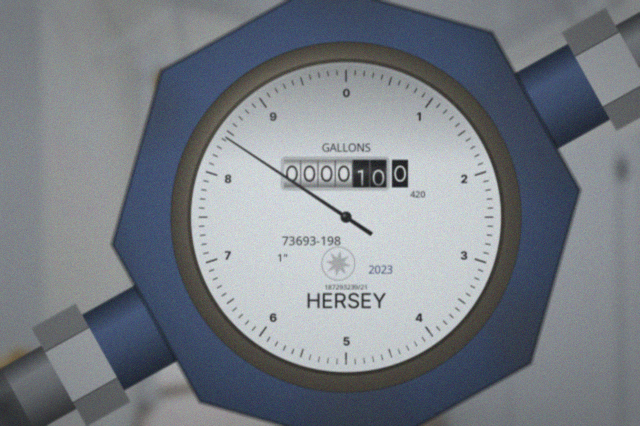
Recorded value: gal 98.4
